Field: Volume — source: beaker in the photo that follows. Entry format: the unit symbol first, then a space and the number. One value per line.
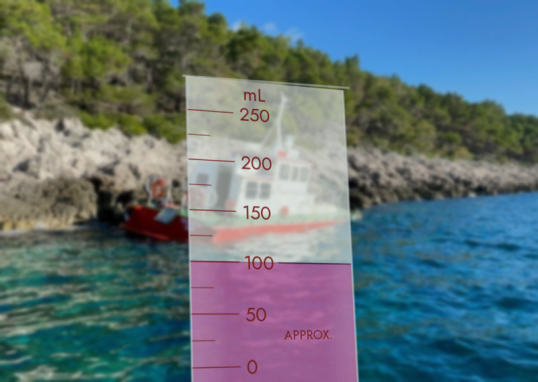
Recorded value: mL 100
